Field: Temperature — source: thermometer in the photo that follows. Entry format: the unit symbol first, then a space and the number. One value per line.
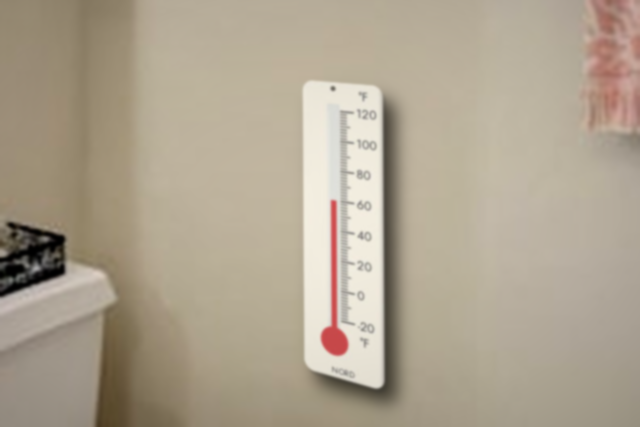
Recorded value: °F 60
